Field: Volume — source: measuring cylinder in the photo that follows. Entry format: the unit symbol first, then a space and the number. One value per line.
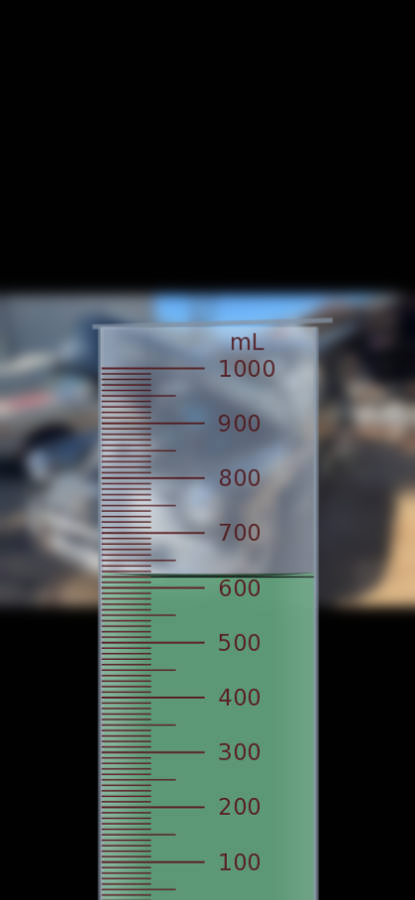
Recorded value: mL 620
